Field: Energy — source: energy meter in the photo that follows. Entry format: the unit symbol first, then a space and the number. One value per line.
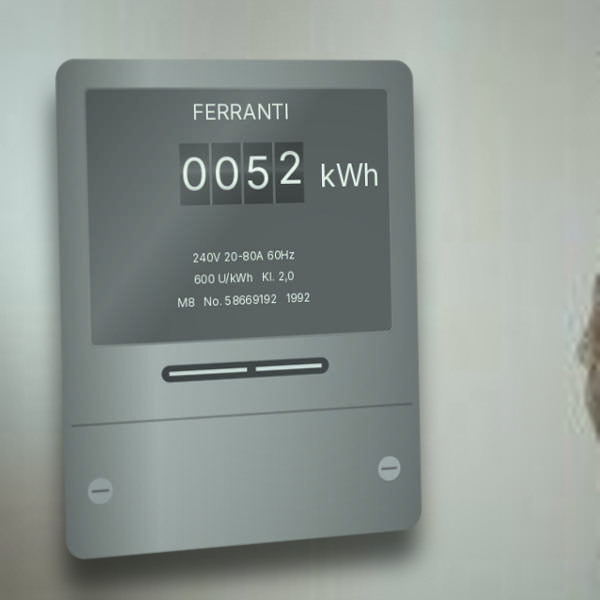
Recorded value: kWh 52
